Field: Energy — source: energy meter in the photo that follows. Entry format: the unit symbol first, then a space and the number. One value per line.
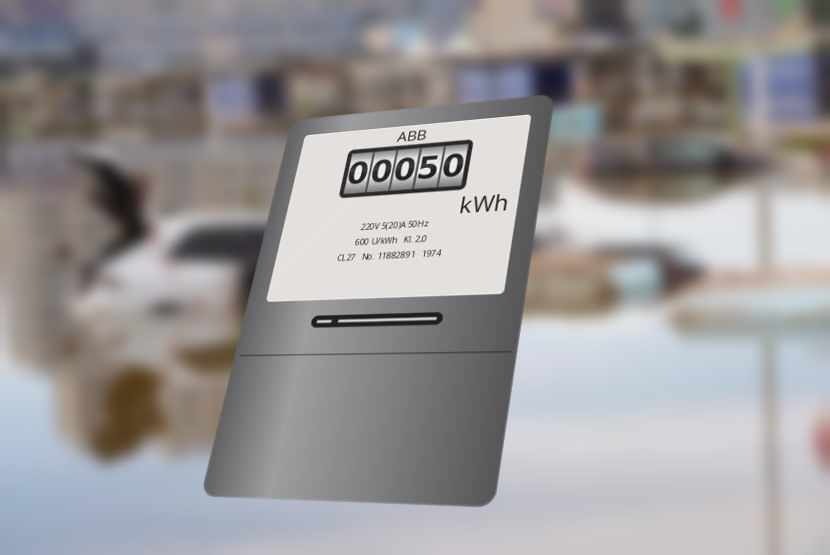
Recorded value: kWh 50
